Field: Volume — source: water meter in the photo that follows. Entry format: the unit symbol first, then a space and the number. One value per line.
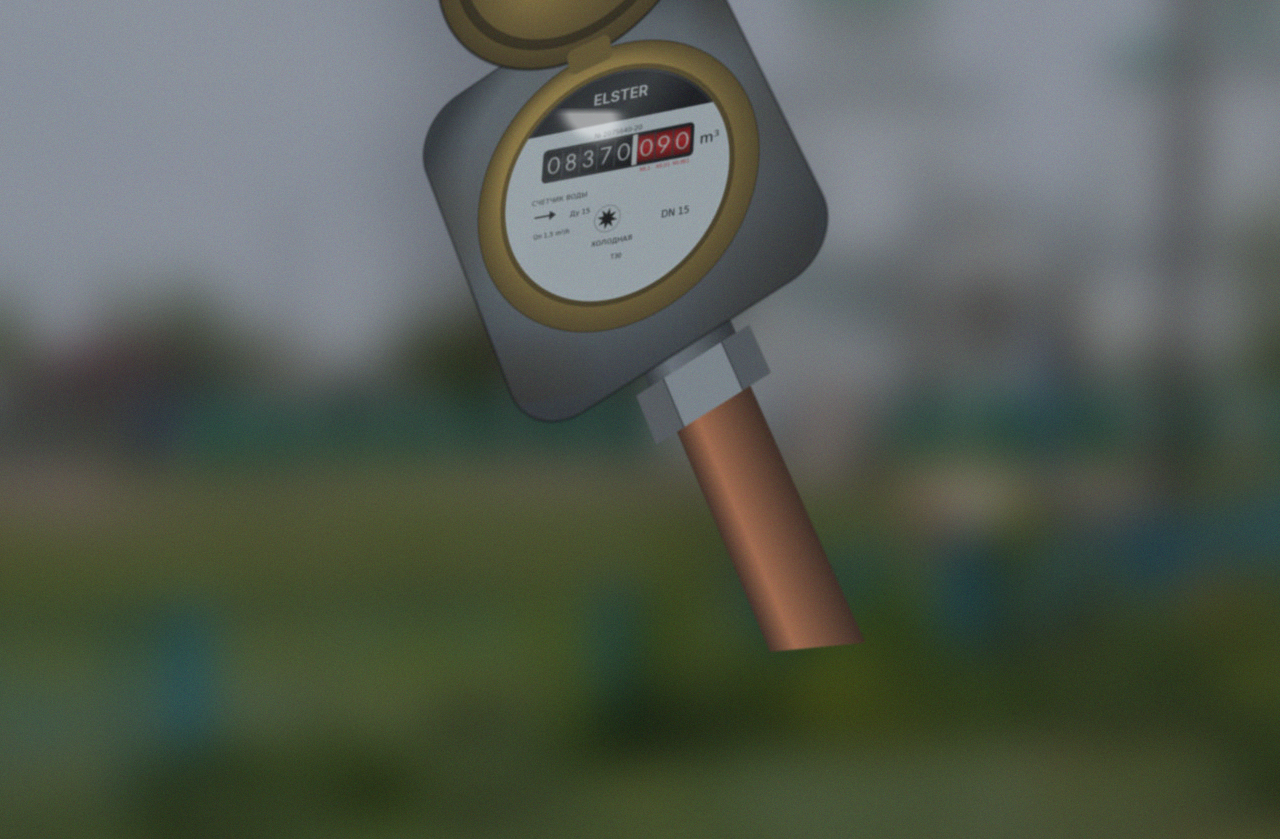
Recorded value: m³ 8370.090
